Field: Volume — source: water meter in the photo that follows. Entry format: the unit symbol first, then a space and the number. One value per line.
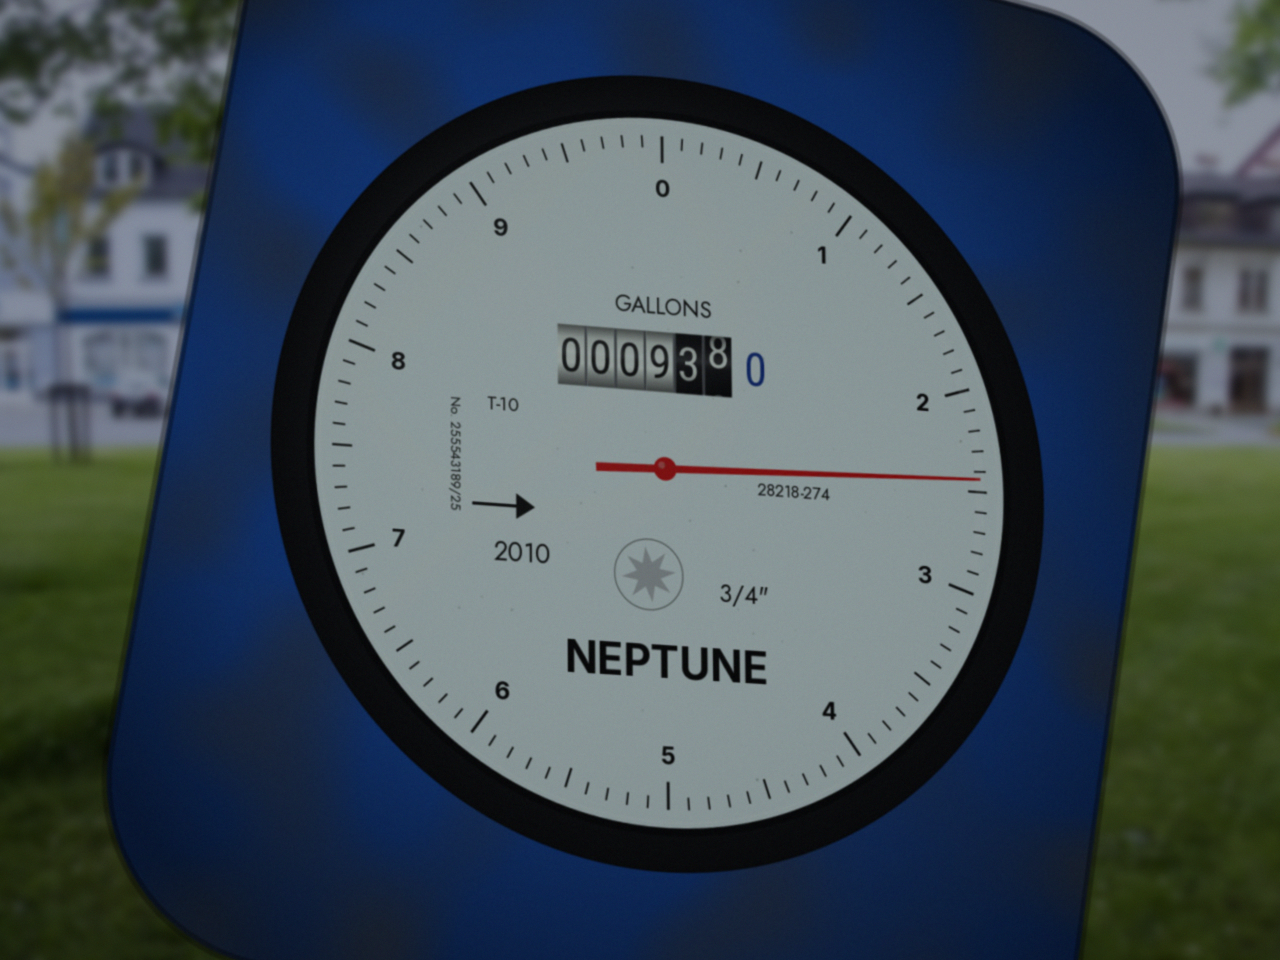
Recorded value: gal 9382.4
